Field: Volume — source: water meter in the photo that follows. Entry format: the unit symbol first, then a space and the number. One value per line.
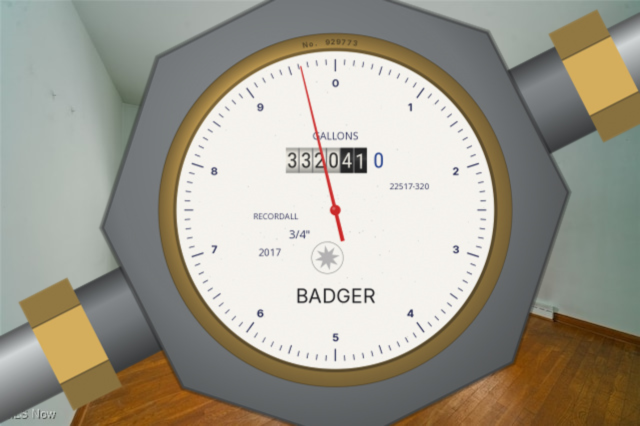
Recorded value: gal 3320409.6
